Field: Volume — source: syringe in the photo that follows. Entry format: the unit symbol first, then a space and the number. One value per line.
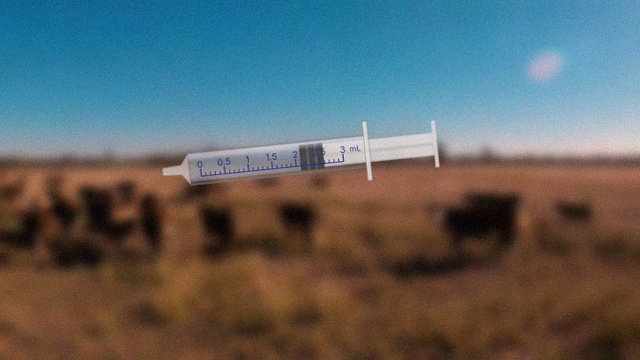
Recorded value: mL 2.1
